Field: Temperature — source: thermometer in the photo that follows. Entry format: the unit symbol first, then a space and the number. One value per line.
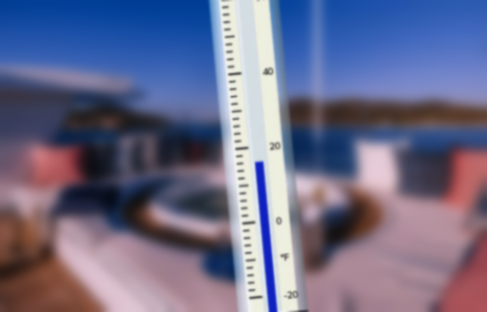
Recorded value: °F 16
